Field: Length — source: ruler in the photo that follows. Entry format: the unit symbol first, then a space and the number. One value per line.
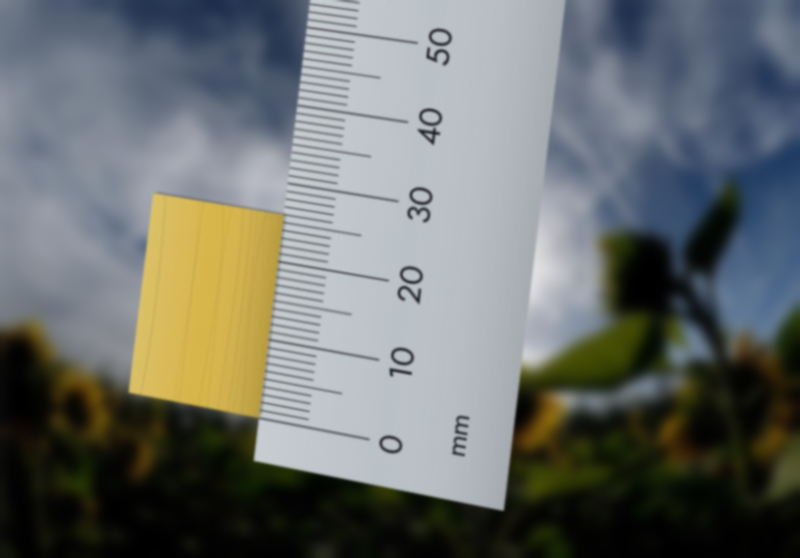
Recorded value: mm 26
